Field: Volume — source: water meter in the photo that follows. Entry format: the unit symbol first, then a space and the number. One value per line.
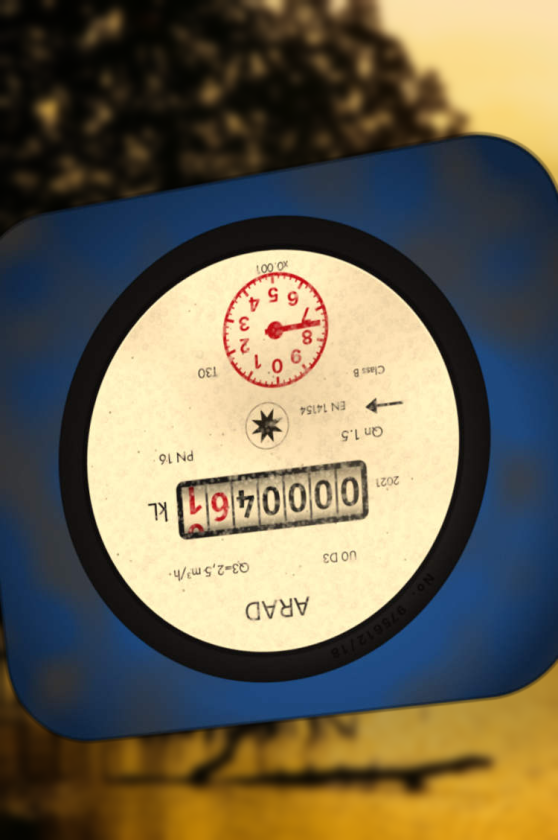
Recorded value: kL 4.607
